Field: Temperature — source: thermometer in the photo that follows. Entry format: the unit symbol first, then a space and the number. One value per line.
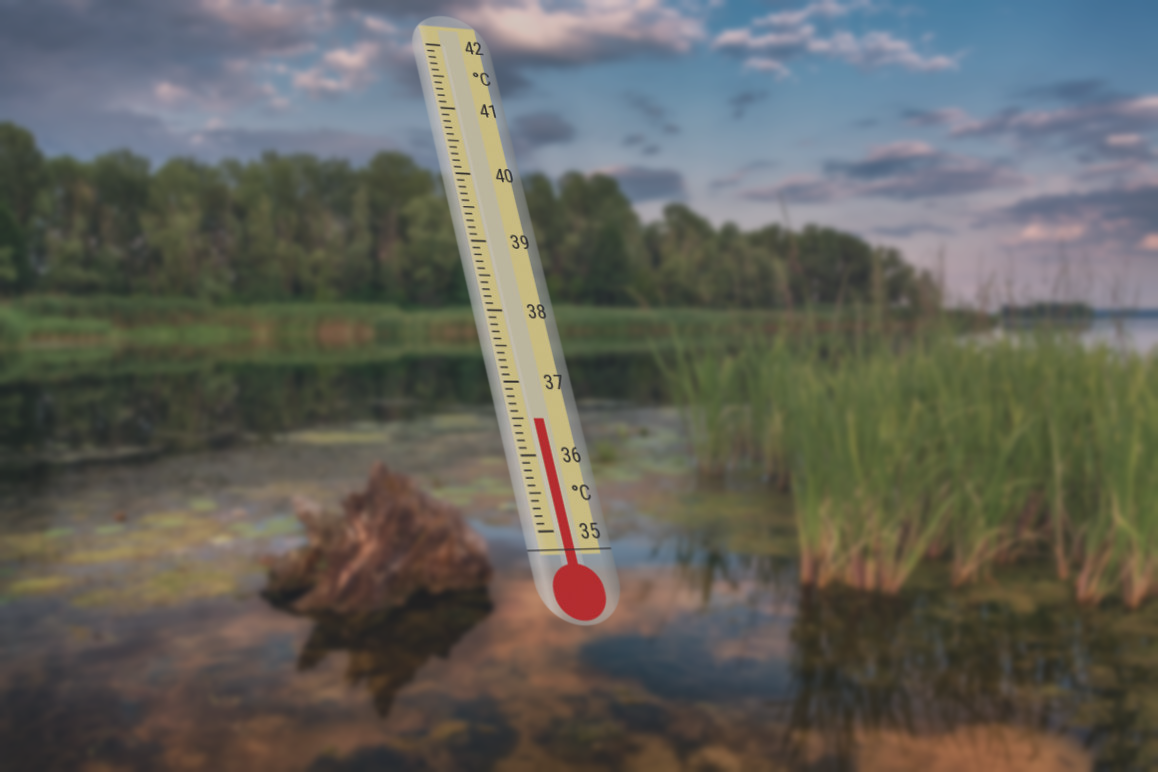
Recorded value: °C 36.5
